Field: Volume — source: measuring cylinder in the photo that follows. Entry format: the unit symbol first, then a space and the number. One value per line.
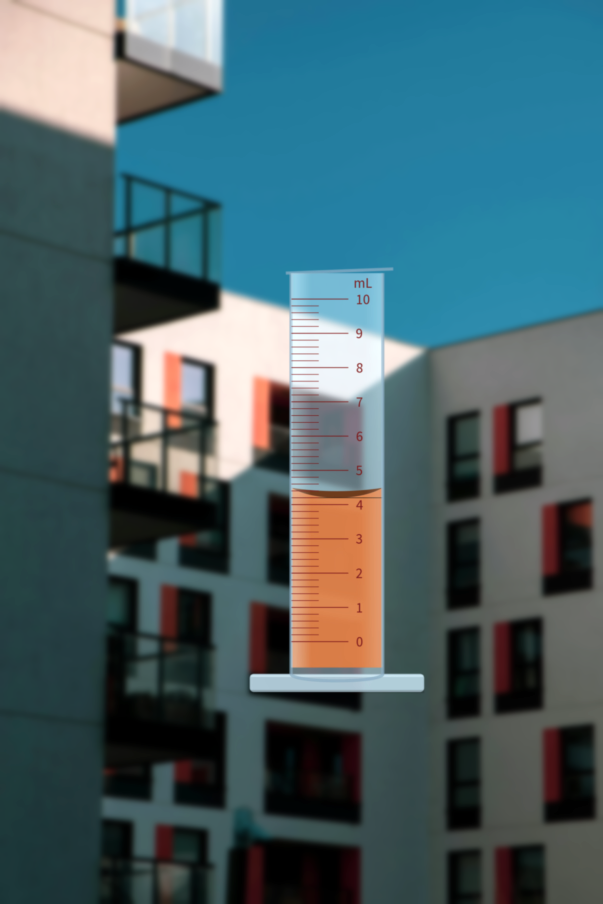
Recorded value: mL 4.2
